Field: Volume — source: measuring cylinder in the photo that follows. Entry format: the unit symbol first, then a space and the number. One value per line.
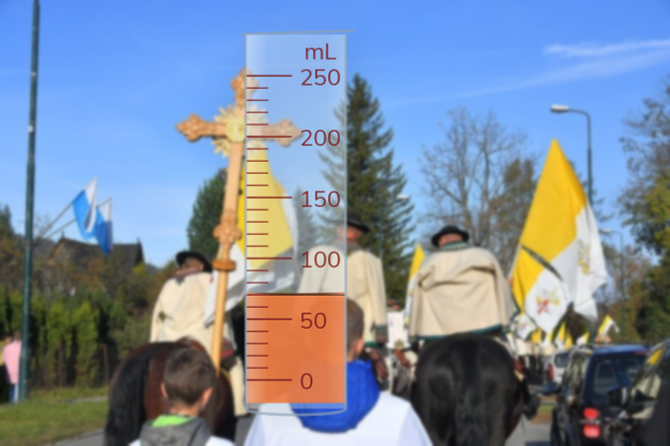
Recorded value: mL 70
